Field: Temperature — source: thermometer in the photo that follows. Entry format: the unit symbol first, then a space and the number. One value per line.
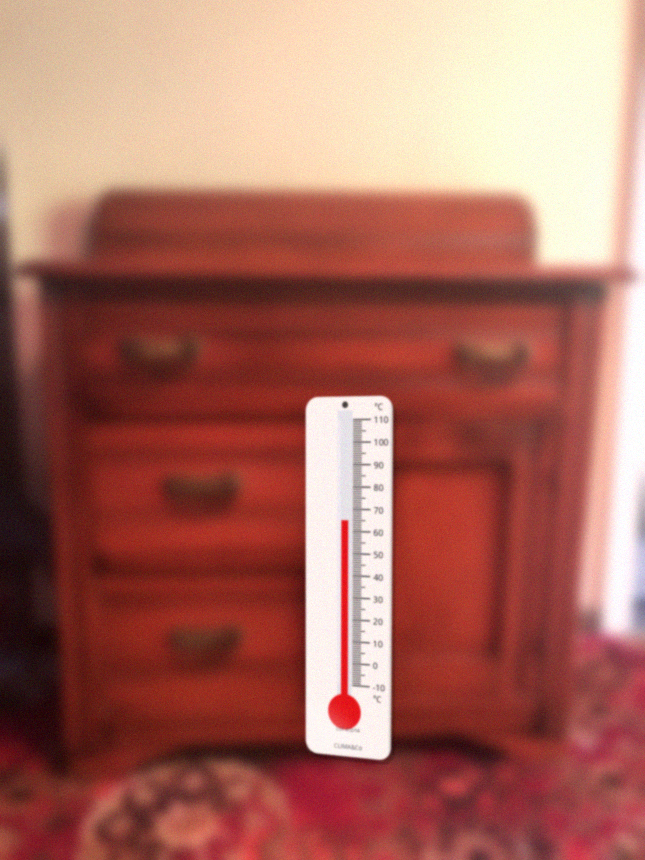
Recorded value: °C 65
